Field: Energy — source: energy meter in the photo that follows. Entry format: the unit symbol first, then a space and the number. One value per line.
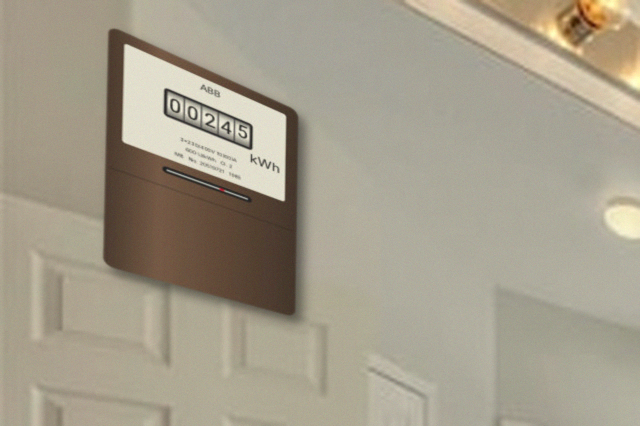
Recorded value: kWh 245
